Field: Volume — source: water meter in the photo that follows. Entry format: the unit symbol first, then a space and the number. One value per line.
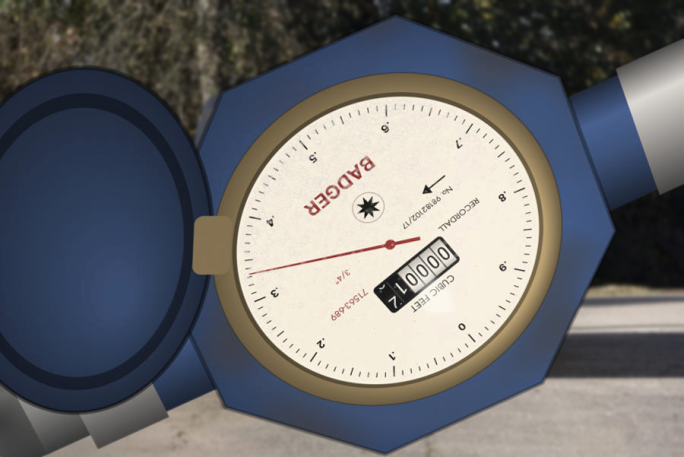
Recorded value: ft³ 12.33
